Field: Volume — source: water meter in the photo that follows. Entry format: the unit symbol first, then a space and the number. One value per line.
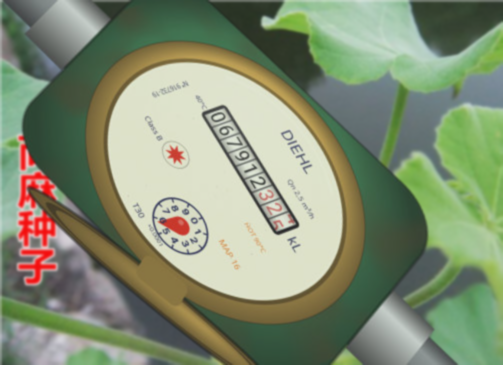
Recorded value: kL 67912.3245
